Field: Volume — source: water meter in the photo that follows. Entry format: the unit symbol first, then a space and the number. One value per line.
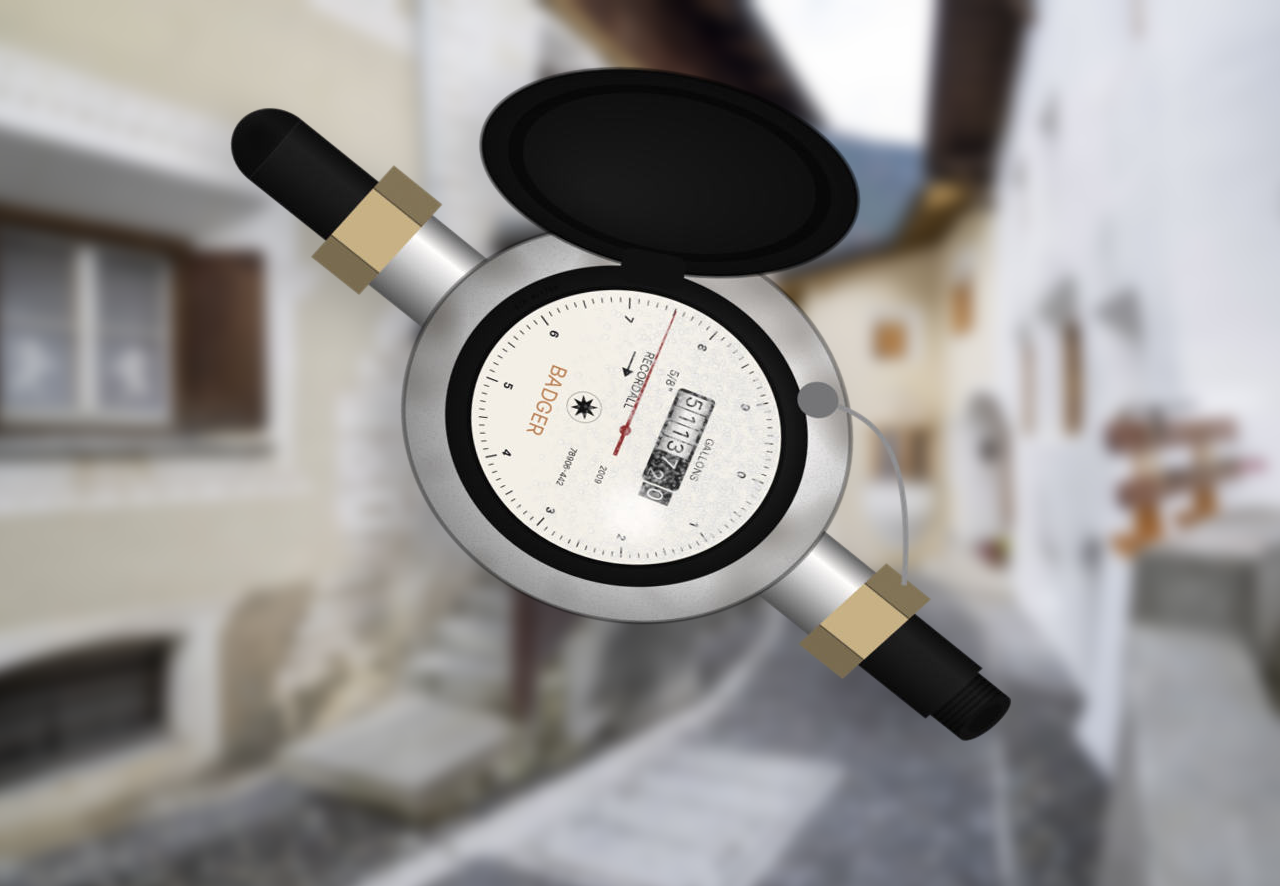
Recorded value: gal 5113717.5
